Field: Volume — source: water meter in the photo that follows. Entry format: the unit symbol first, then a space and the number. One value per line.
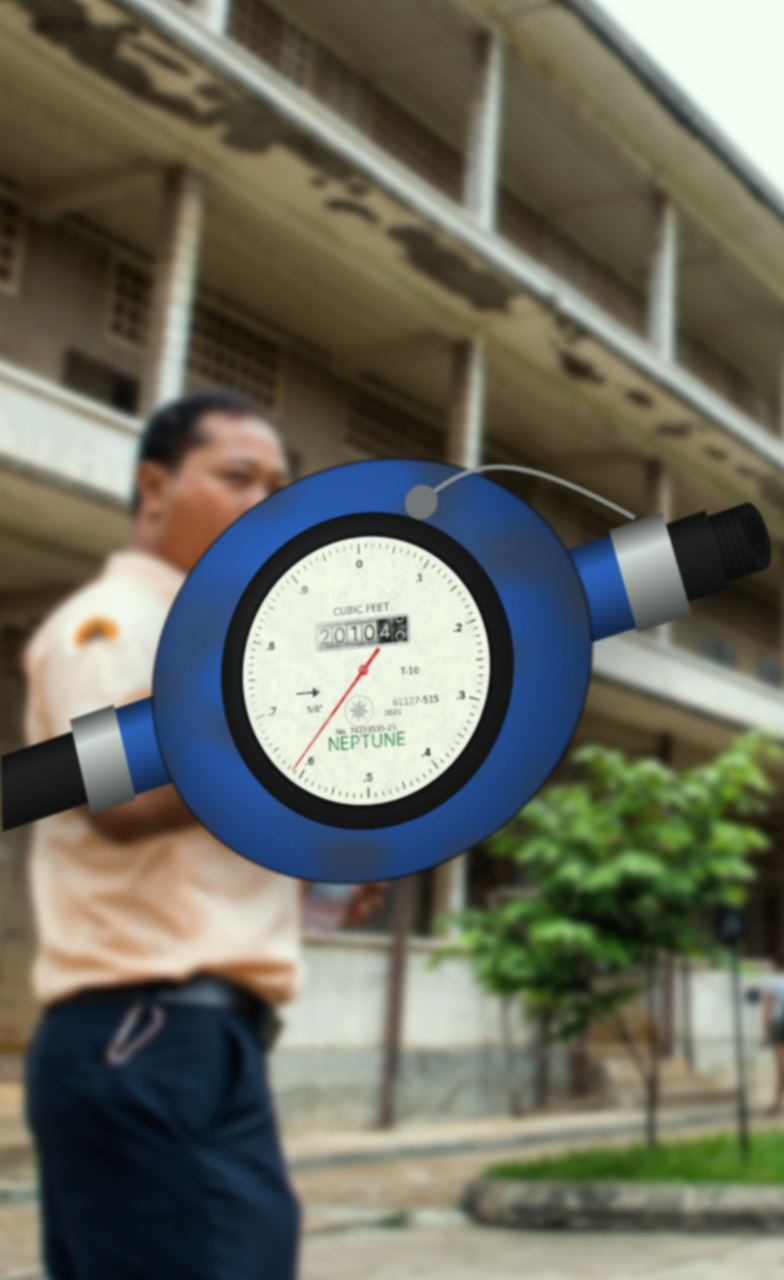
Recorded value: ft³ 201048.61
